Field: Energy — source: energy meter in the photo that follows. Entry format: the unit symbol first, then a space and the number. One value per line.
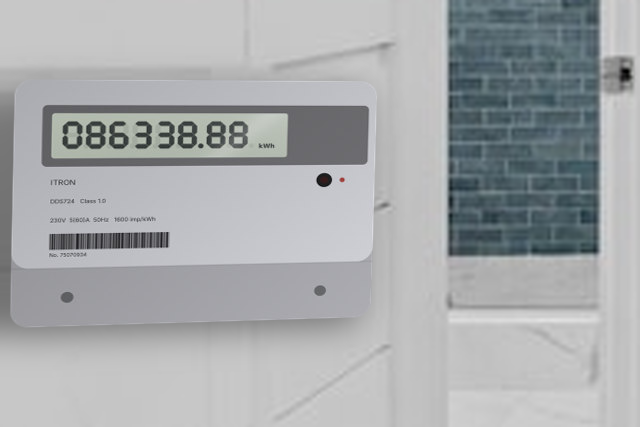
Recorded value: kWh 86338.88
